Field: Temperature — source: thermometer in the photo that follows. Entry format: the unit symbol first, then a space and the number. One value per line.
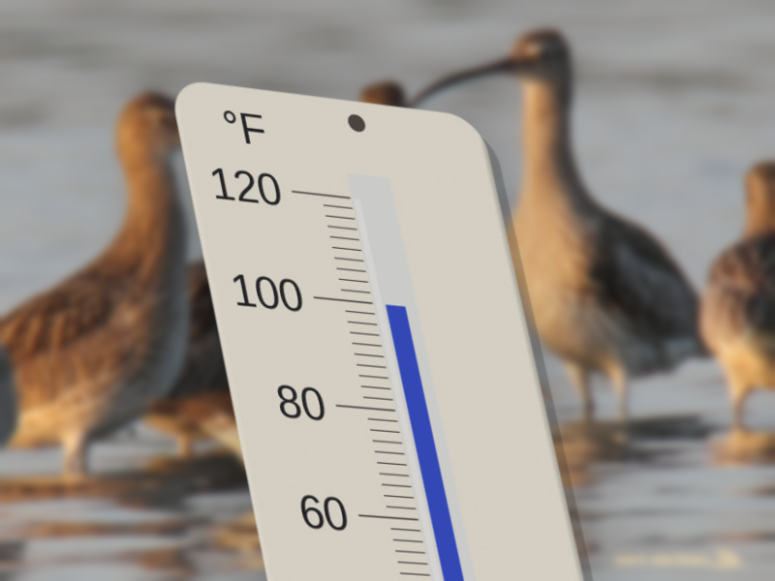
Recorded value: °F 100
